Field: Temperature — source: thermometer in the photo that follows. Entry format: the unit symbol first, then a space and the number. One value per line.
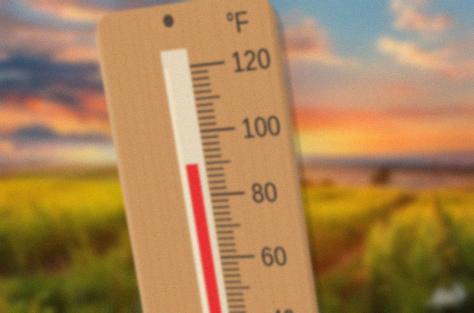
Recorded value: °F 90
